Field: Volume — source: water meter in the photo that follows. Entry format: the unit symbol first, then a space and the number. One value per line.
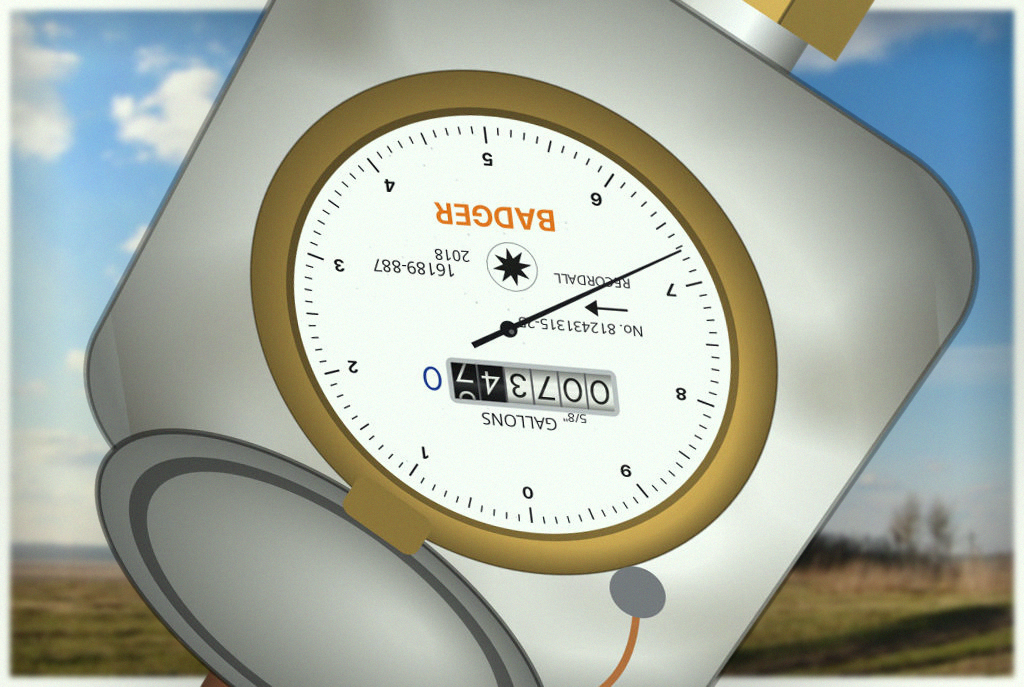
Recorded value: gal 73466.7
